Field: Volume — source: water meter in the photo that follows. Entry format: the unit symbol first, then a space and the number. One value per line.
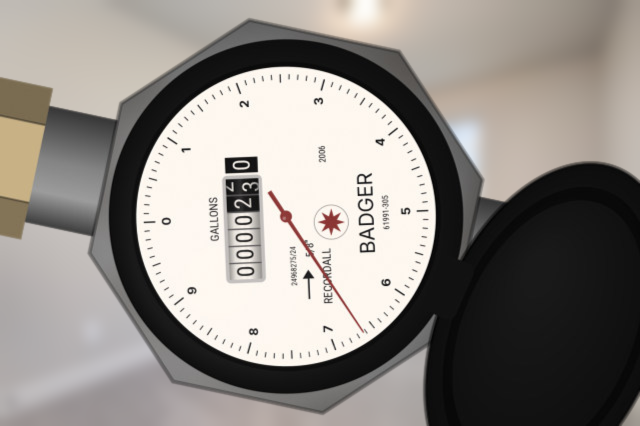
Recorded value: gal 226.6
